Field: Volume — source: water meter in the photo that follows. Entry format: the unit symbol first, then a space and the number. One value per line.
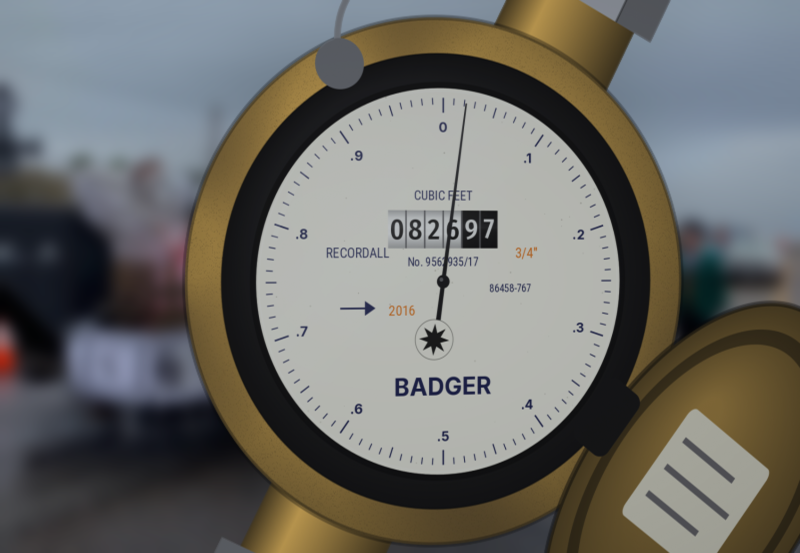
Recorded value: ft³ 82697.02
